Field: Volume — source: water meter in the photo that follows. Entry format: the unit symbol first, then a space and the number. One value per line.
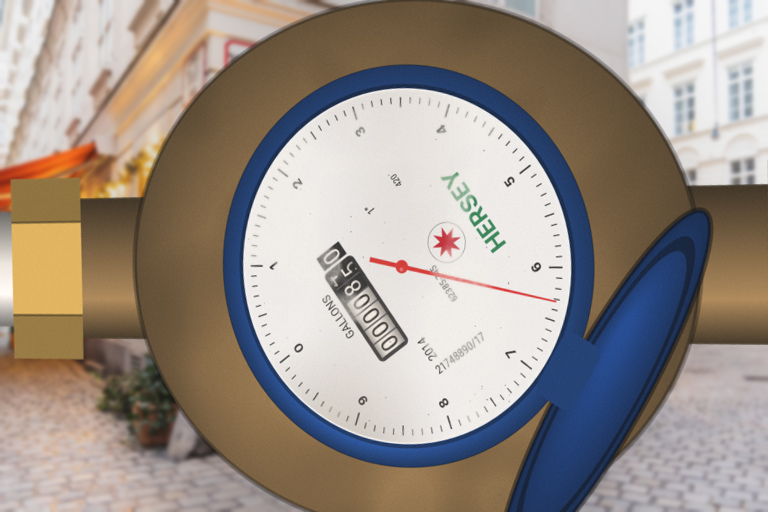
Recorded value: gal 846.3
